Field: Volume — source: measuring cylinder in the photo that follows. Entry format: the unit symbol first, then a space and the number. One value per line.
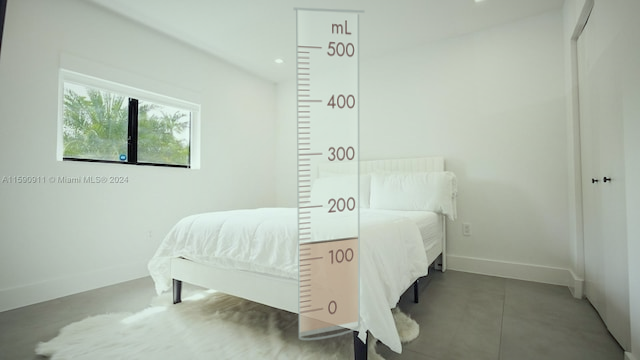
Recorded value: mL 130
